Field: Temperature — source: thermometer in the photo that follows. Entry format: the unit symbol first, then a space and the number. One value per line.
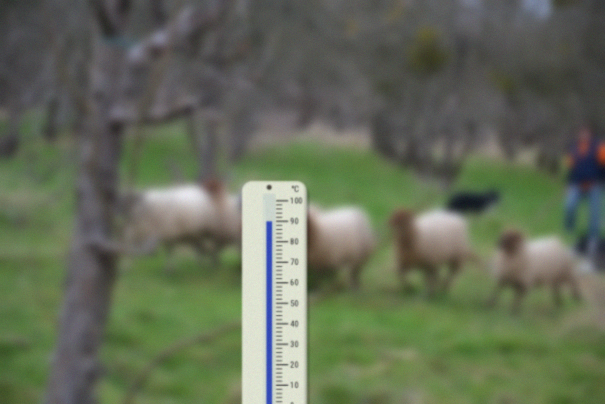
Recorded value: °C 90
